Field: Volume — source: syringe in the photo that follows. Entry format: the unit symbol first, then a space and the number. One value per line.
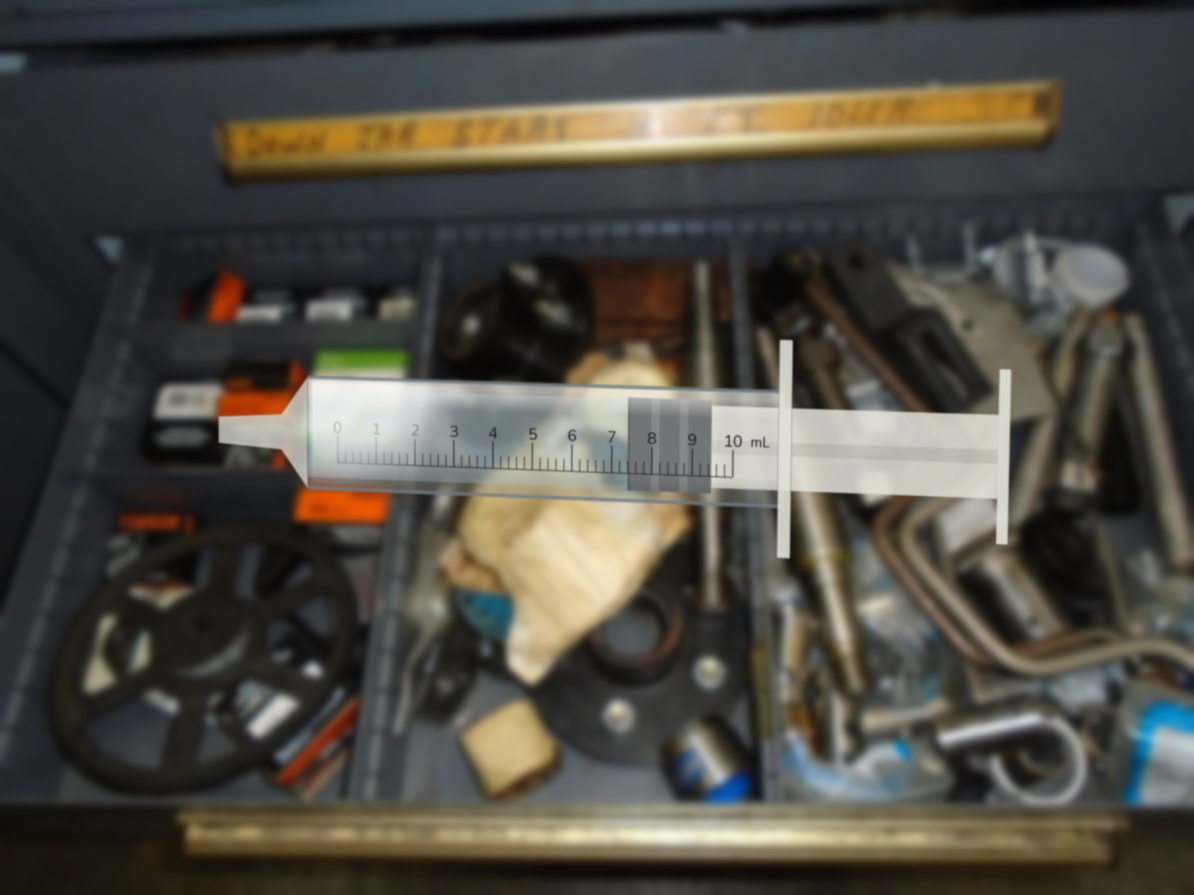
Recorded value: mL 7.4
